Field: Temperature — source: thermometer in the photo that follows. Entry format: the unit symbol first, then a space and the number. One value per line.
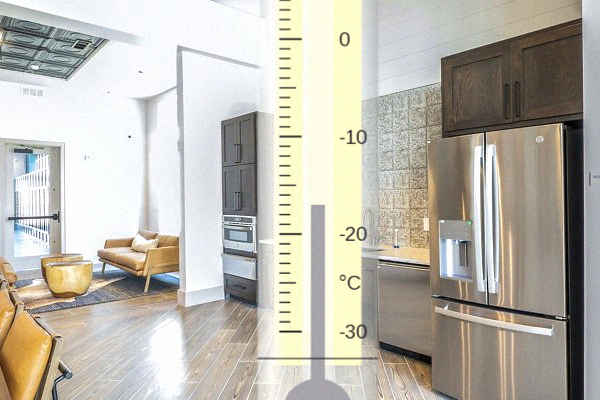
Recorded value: °C -17
